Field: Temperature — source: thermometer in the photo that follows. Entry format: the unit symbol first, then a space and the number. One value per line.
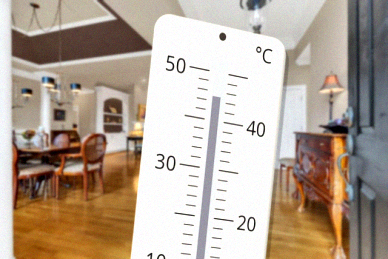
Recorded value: °C 45
